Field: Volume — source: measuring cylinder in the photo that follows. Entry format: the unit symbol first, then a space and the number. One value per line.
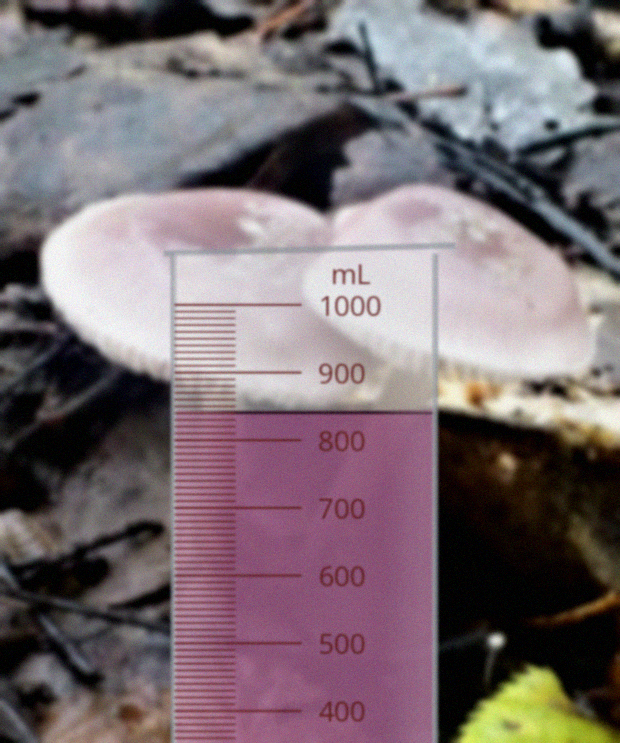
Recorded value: mL 840
